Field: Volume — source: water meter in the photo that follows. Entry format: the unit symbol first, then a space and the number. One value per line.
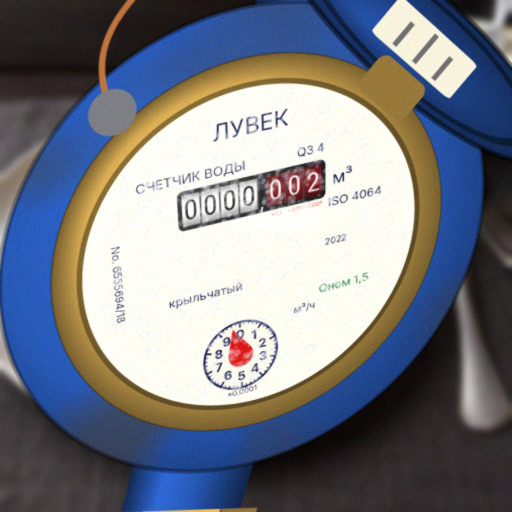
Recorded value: m³ 0.0019
